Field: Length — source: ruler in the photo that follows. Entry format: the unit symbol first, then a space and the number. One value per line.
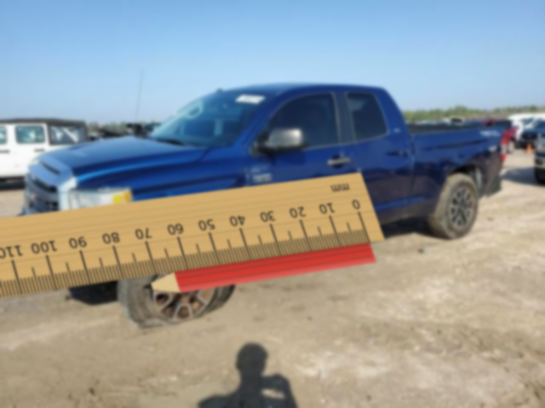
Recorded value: mm 75
